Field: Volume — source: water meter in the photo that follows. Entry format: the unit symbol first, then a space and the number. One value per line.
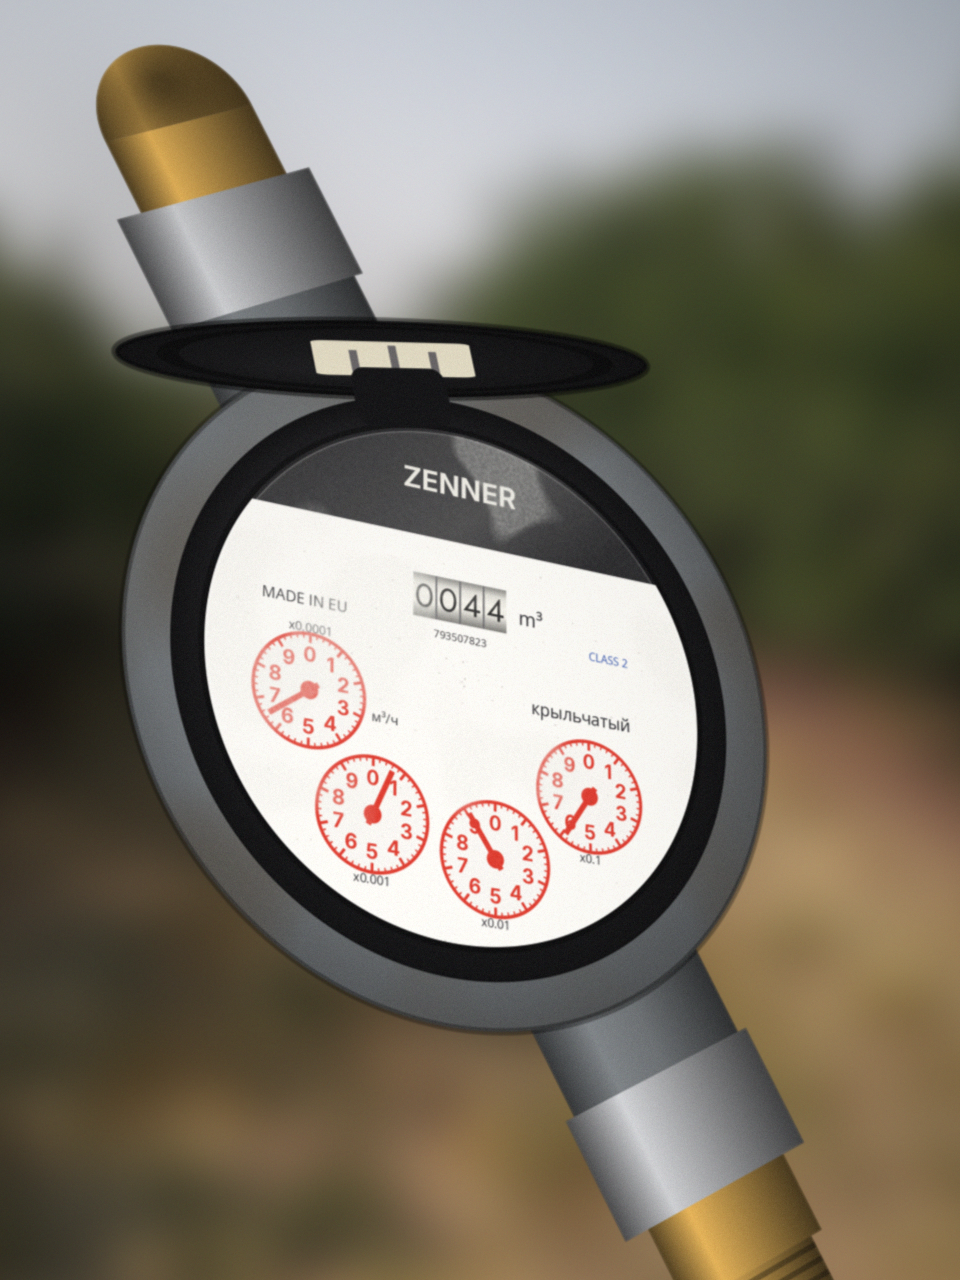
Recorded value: m³ 44.5906
